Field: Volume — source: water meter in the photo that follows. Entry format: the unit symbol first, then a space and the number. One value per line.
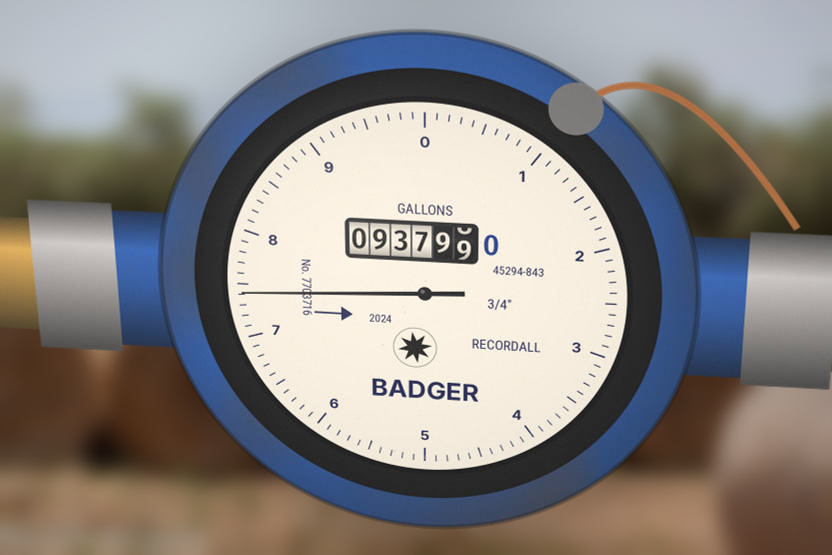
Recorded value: gal 937987.4
